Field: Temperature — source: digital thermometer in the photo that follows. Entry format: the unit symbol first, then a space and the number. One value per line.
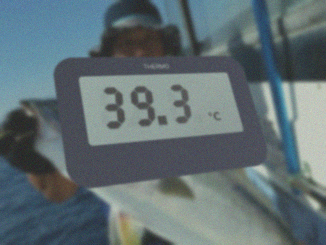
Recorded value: °C 39.3
